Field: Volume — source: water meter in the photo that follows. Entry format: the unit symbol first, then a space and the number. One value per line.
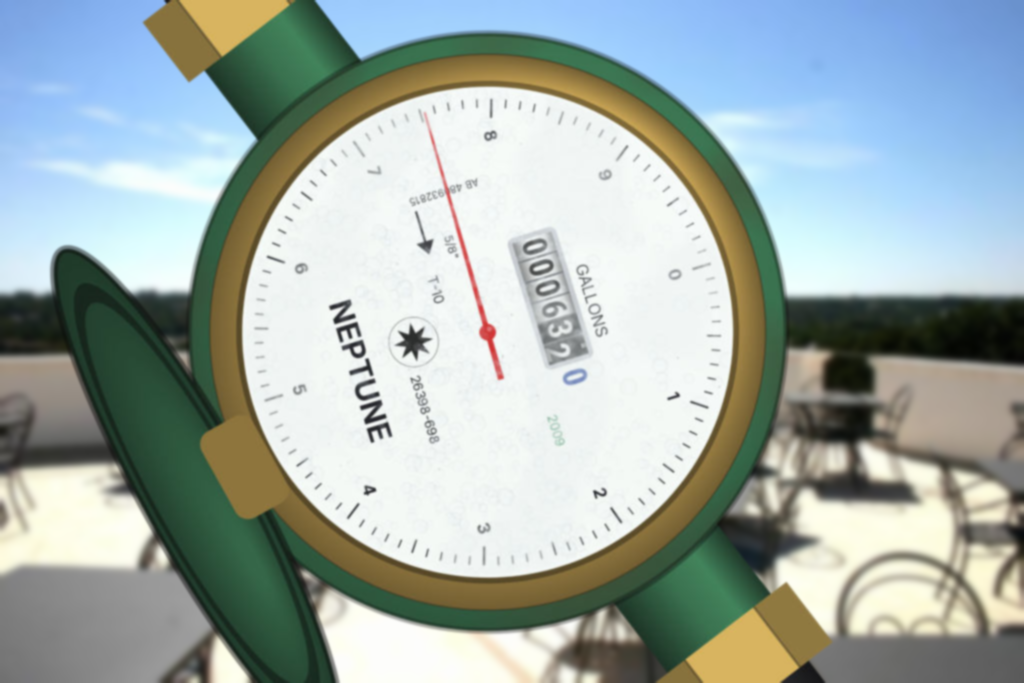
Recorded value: gal 6317.5
